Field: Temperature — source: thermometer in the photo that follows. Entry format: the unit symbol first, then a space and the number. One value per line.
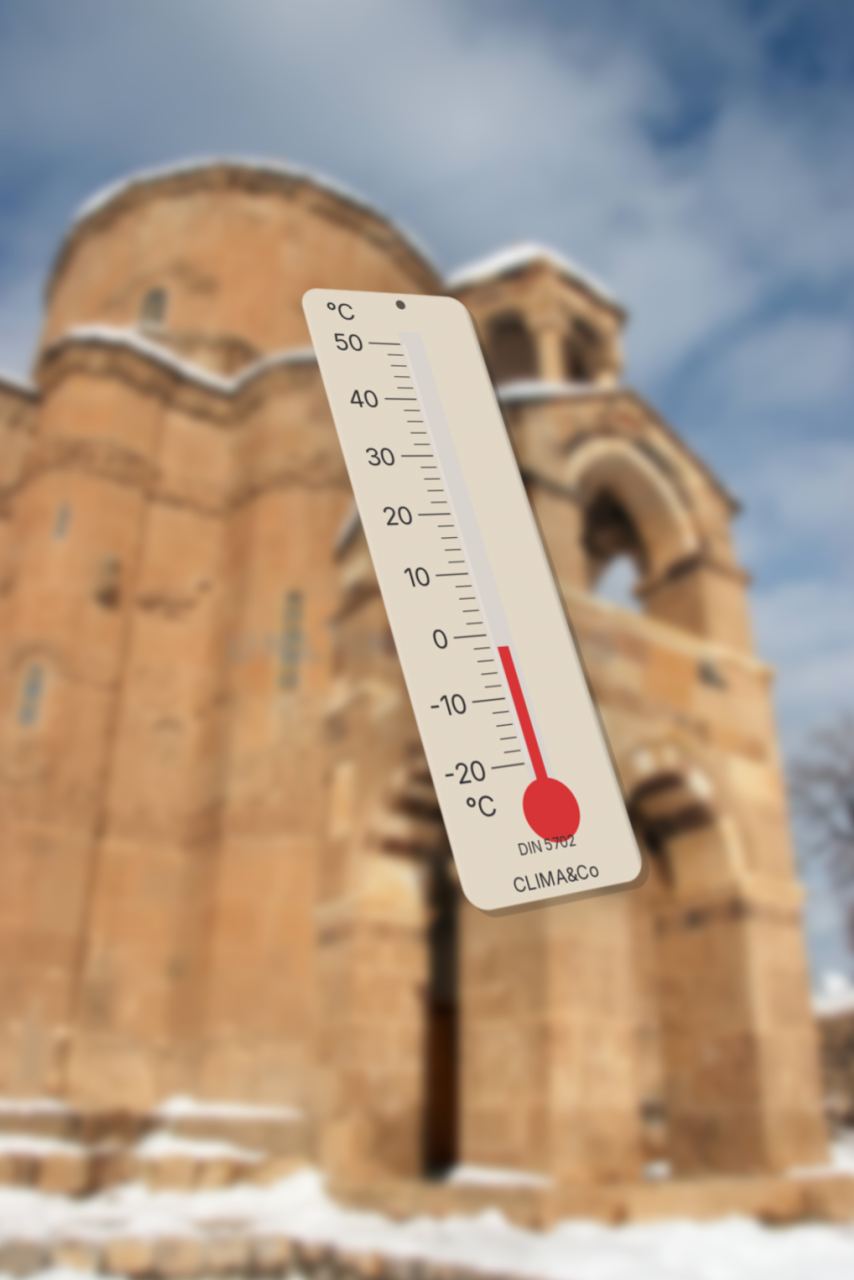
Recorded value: °C -2
